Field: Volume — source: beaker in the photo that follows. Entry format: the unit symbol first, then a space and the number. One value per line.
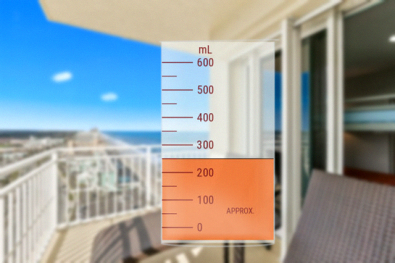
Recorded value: mL 250
